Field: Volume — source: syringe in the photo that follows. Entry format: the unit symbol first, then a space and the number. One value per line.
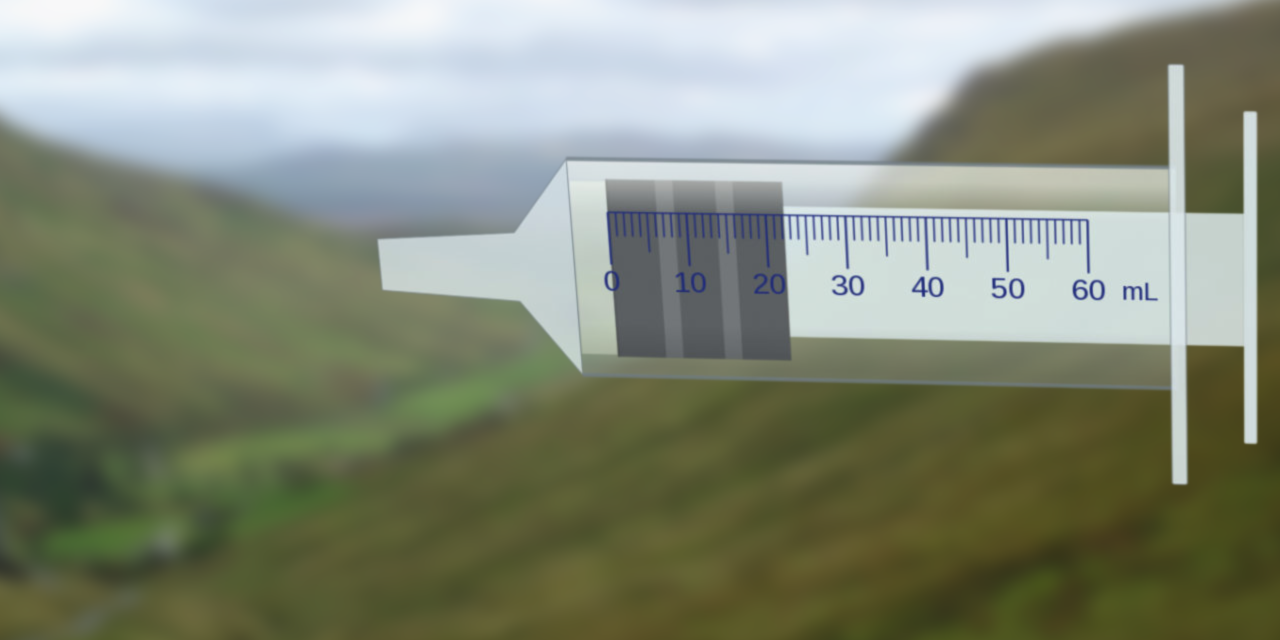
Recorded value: mL 0
